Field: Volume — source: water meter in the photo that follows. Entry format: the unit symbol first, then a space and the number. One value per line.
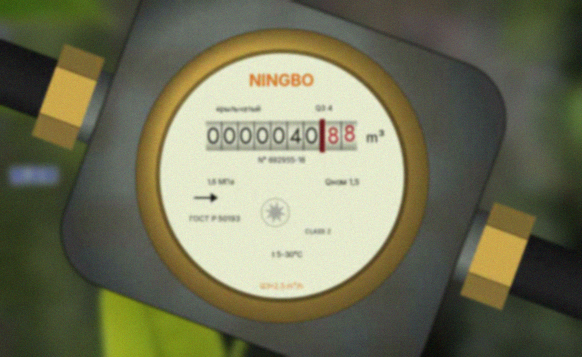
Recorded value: m³ 40.88
